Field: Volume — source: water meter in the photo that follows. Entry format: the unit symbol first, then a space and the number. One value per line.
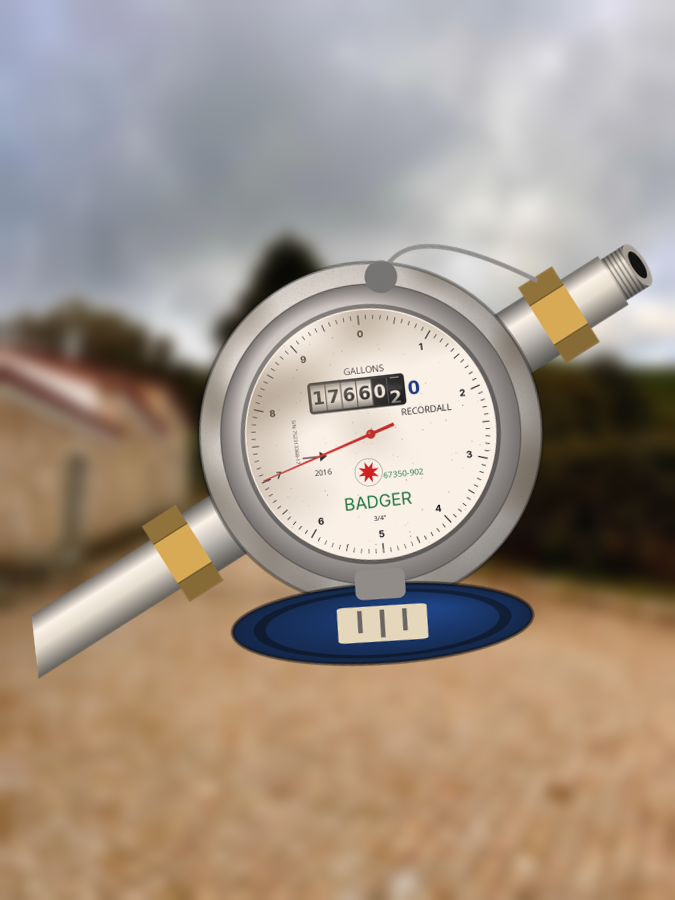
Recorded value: gal 1766017.0
